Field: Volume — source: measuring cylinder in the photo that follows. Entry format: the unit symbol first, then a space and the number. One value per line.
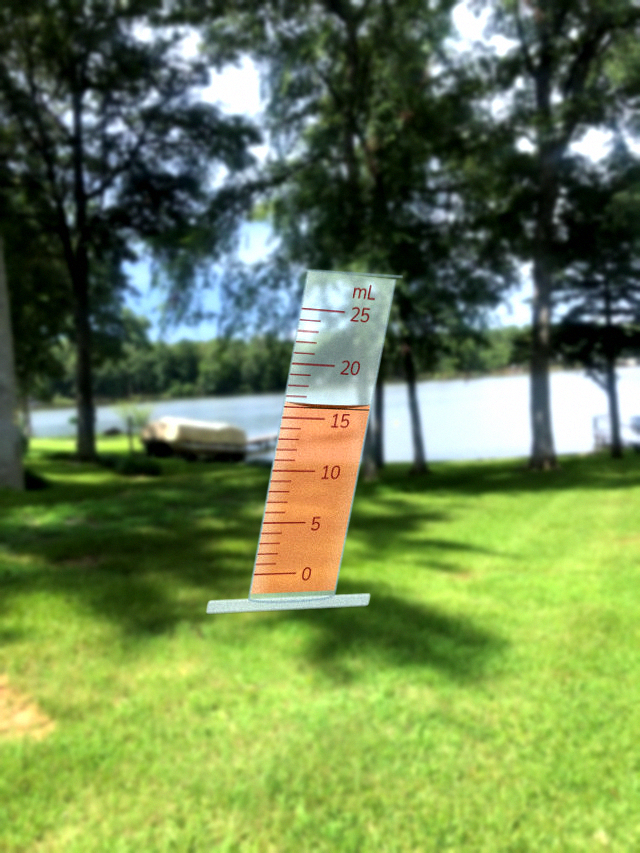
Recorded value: mL 16
